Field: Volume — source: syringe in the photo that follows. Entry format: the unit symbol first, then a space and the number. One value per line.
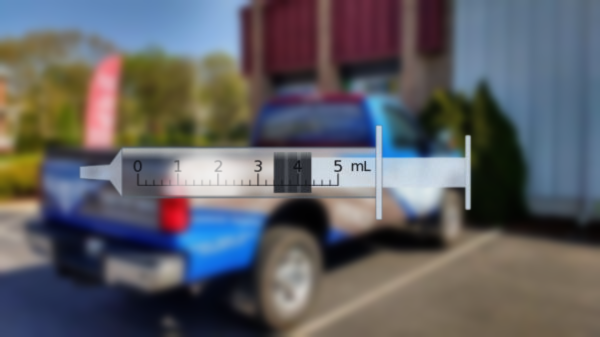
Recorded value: mL 3.4
